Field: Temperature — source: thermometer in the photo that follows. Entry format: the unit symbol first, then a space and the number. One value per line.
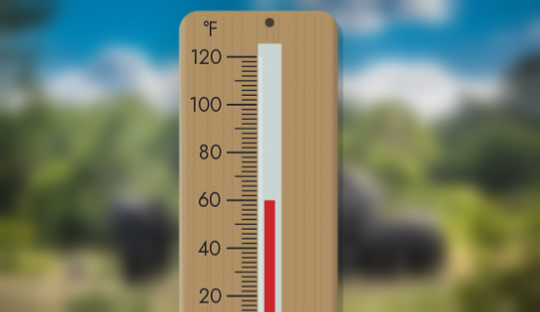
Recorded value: °F 60
